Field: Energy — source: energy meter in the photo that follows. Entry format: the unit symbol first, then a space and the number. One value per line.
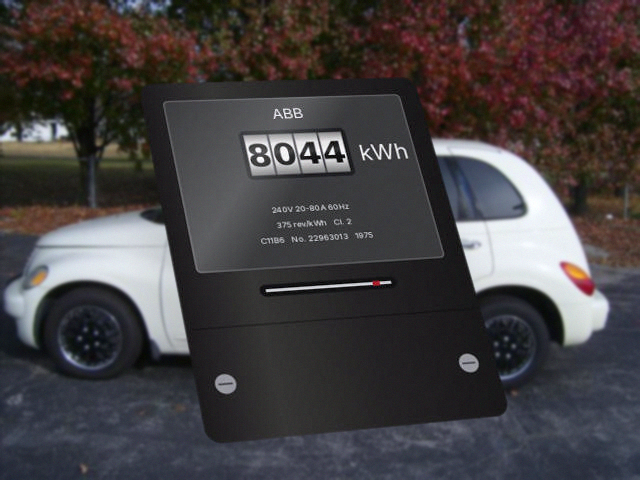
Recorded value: kWh 8044
